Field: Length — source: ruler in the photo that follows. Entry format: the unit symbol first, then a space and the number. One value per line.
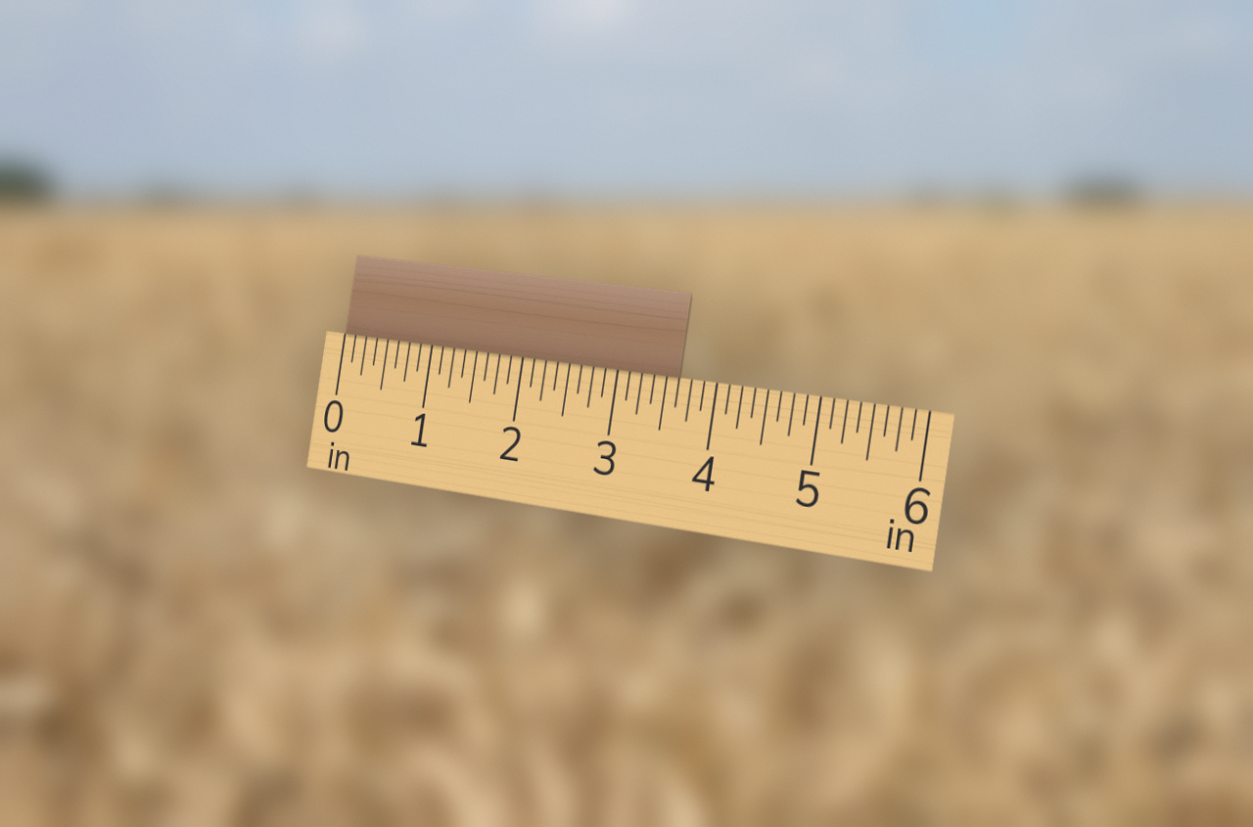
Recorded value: in 3.625
